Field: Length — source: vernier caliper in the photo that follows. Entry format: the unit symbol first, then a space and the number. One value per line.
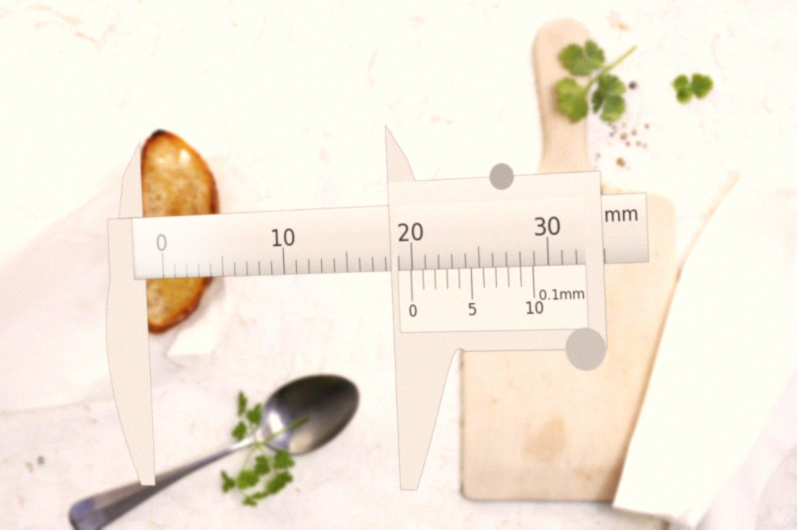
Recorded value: mm 19.9
